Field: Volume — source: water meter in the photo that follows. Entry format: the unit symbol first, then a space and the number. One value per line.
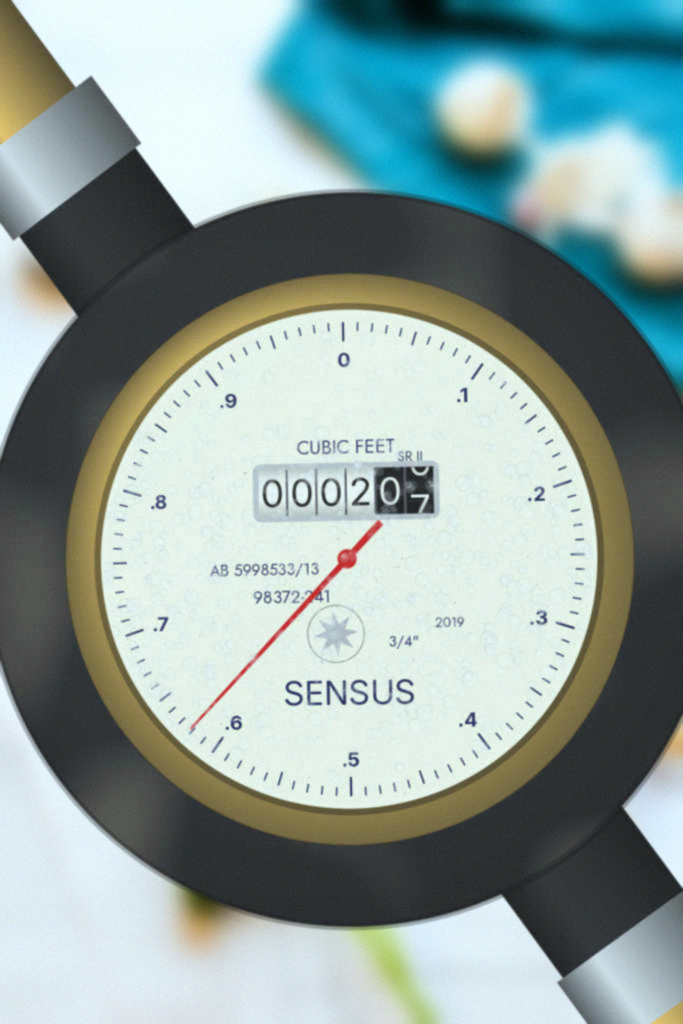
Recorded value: ft³ 206.62
